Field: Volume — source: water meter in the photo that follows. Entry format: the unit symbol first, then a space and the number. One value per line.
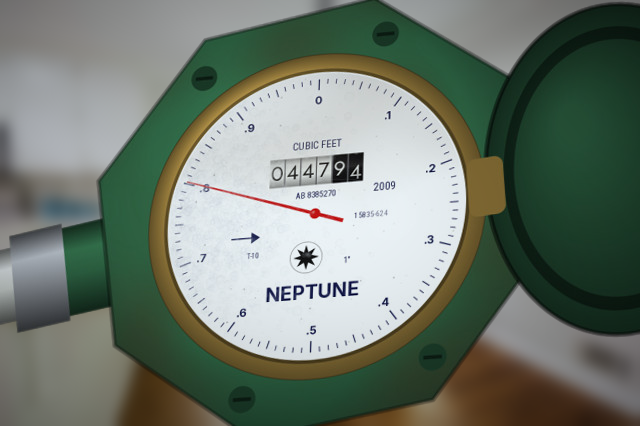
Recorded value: ft³ 44793.80
